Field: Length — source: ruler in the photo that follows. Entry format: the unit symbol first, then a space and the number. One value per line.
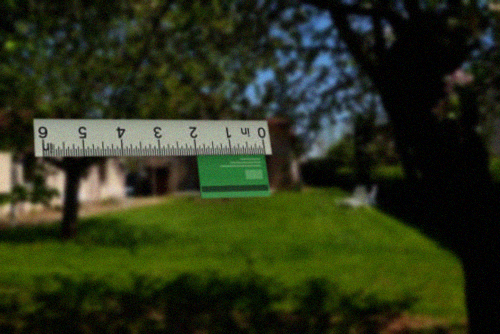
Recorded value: in 2
